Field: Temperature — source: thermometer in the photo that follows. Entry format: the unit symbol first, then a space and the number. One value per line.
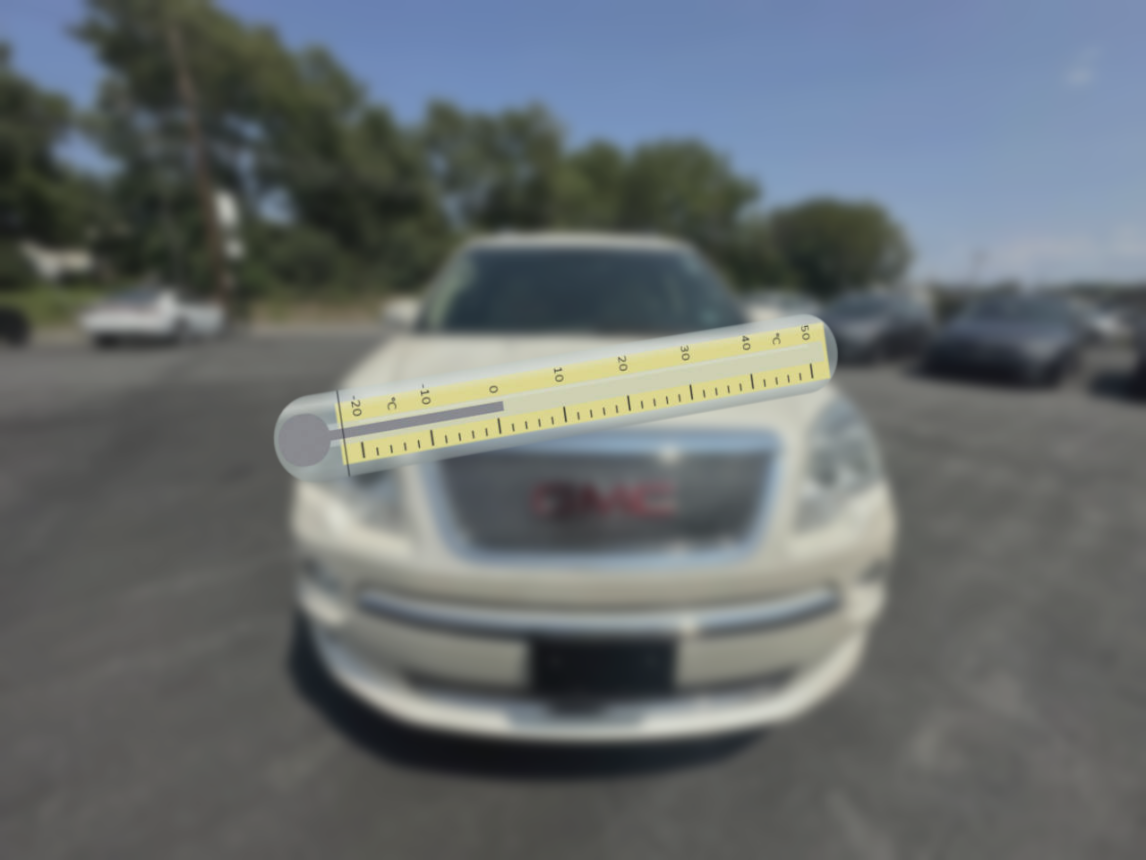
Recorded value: °C 1
